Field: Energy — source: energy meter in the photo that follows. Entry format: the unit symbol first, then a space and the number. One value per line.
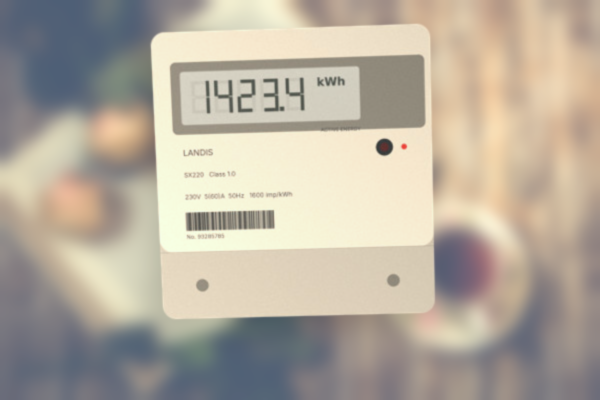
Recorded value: kWh 1423.4
